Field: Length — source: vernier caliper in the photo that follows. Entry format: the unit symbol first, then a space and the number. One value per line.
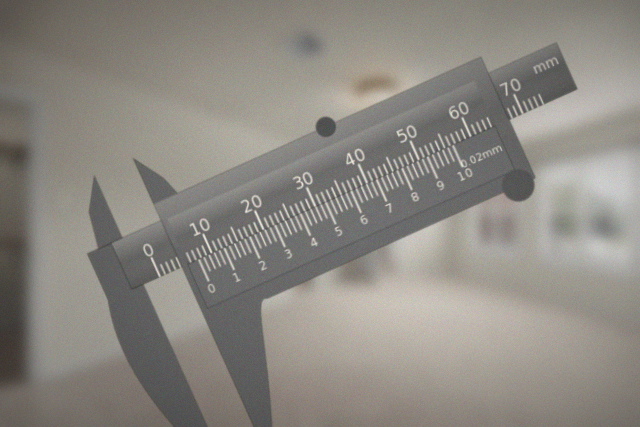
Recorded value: mm 7.5
